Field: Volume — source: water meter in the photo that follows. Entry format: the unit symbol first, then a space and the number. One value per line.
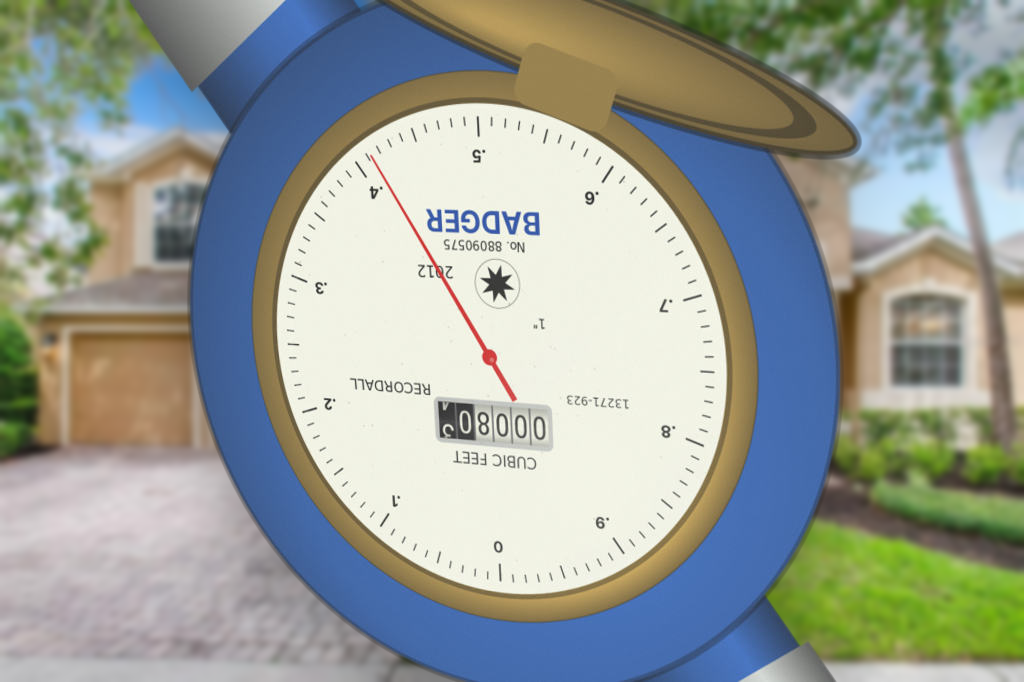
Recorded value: ft³ 803.41
